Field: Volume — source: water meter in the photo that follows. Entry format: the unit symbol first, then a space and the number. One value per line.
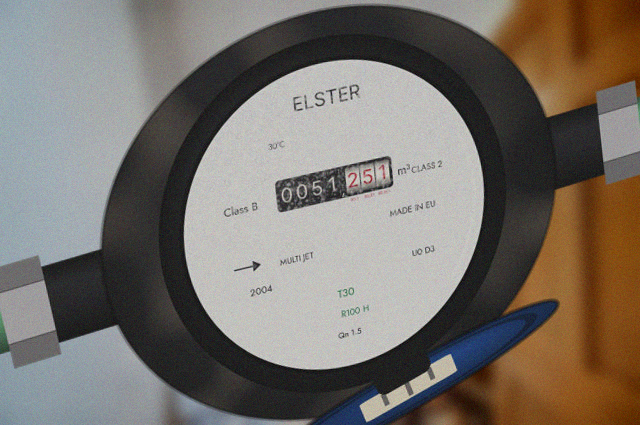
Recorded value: m³ 51.251
